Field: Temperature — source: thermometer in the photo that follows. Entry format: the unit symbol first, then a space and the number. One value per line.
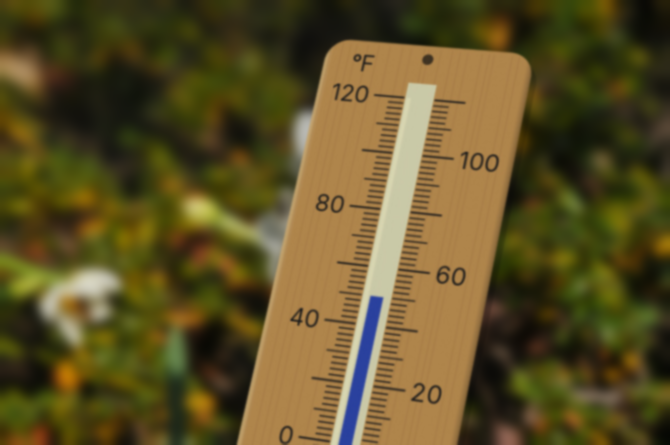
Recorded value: °F 50
